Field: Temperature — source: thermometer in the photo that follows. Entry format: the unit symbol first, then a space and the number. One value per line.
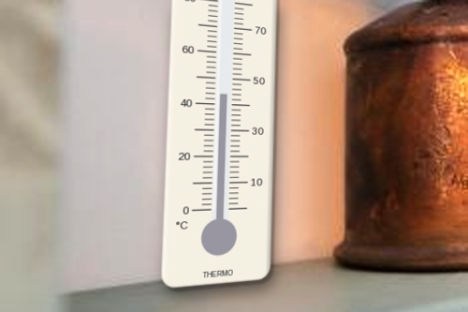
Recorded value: °C 44
